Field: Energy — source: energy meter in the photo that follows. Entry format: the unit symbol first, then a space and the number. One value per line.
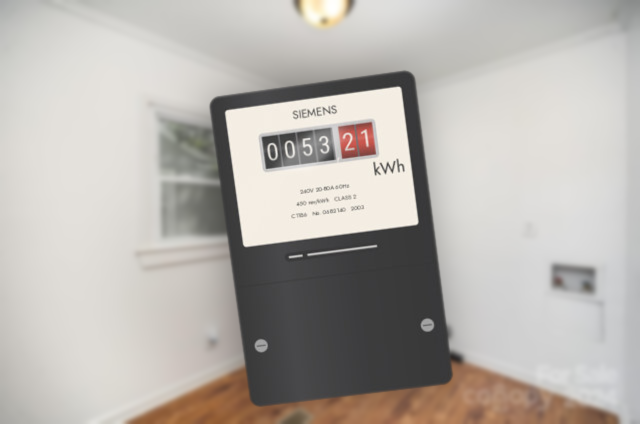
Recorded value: kWh 53.21
